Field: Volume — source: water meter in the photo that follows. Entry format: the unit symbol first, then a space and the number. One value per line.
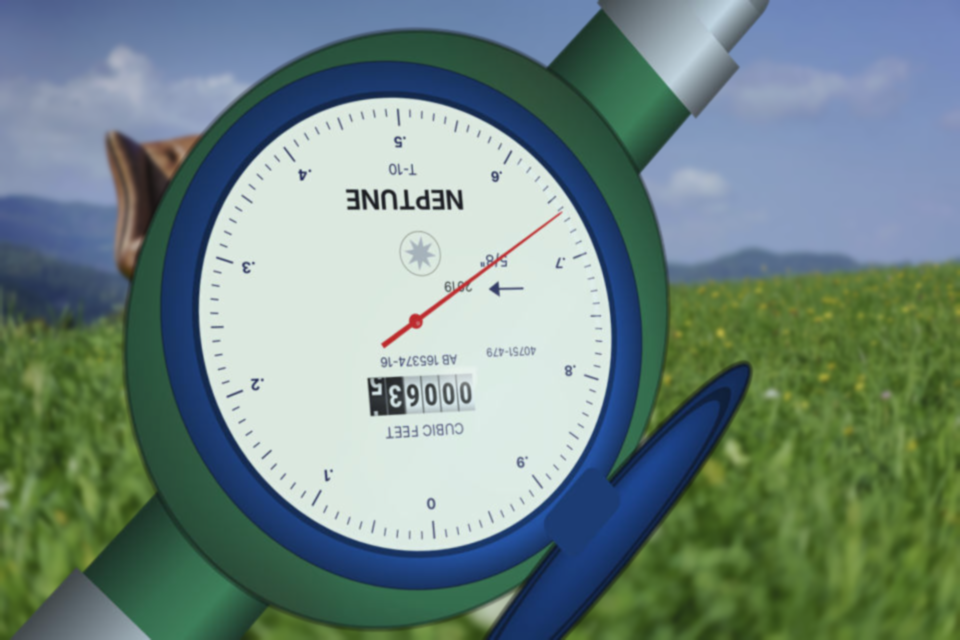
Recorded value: ft³ 634.66
